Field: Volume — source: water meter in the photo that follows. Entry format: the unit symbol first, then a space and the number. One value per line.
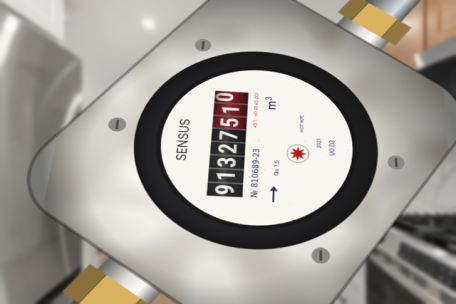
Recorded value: m³ 91327.510
